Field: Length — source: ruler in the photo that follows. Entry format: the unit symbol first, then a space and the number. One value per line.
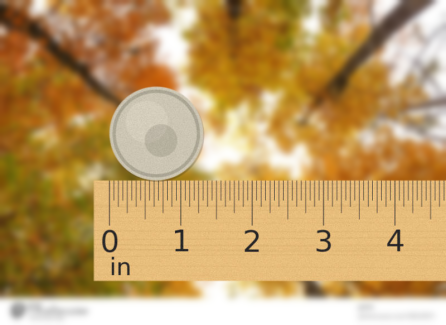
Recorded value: in 1.3125
